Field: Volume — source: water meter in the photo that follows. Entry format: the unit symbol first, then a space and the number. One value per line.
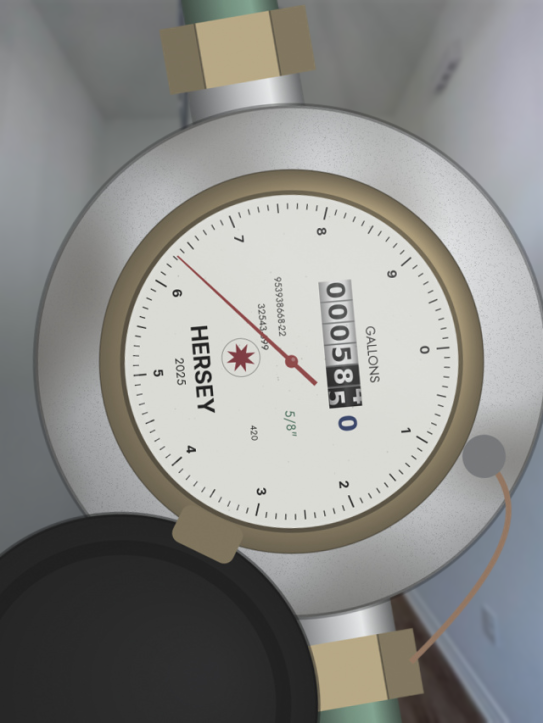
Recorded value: gal 5846.3
